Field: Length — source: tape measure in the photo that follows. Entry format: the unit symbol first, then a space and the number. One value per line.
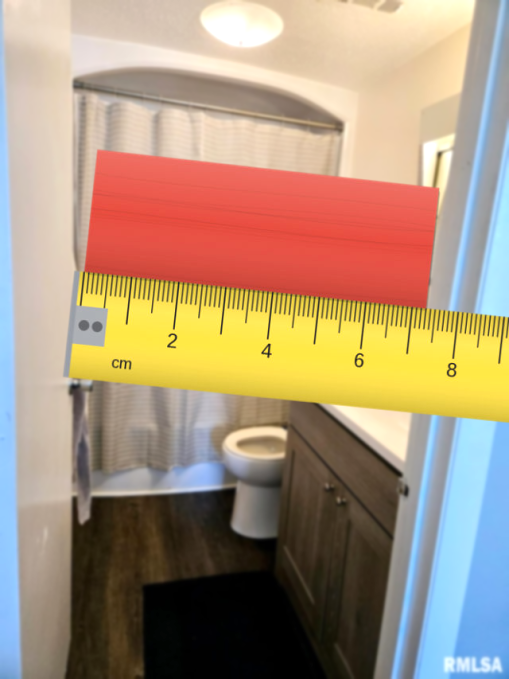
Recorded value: cm 7.3
